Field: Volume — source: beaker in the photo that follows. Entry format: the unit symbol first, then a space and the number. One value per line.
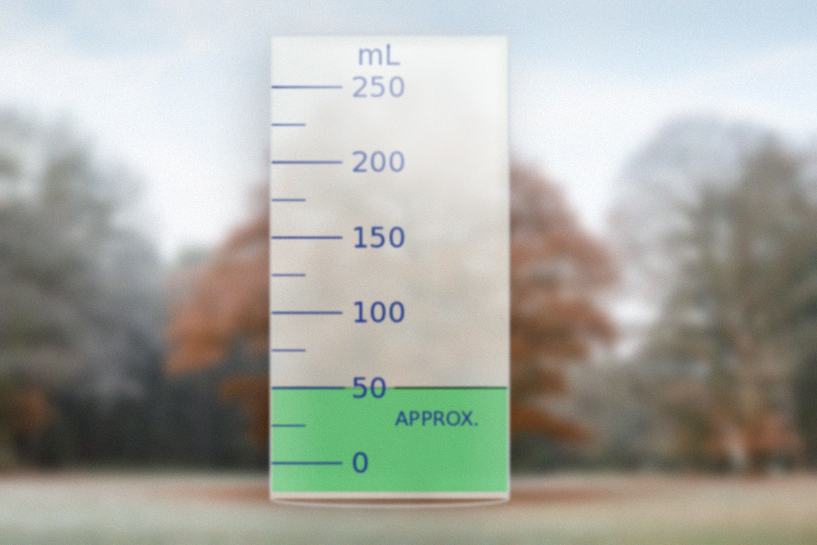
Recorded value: mL 50
